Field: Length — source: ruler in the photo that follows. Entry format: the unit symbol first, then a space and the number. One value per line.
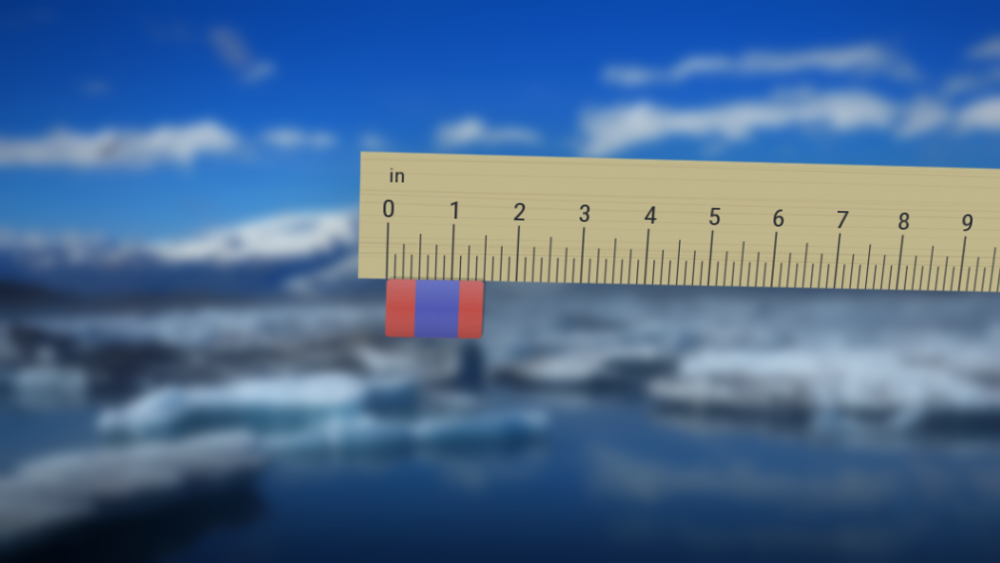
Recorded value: in 1.5
